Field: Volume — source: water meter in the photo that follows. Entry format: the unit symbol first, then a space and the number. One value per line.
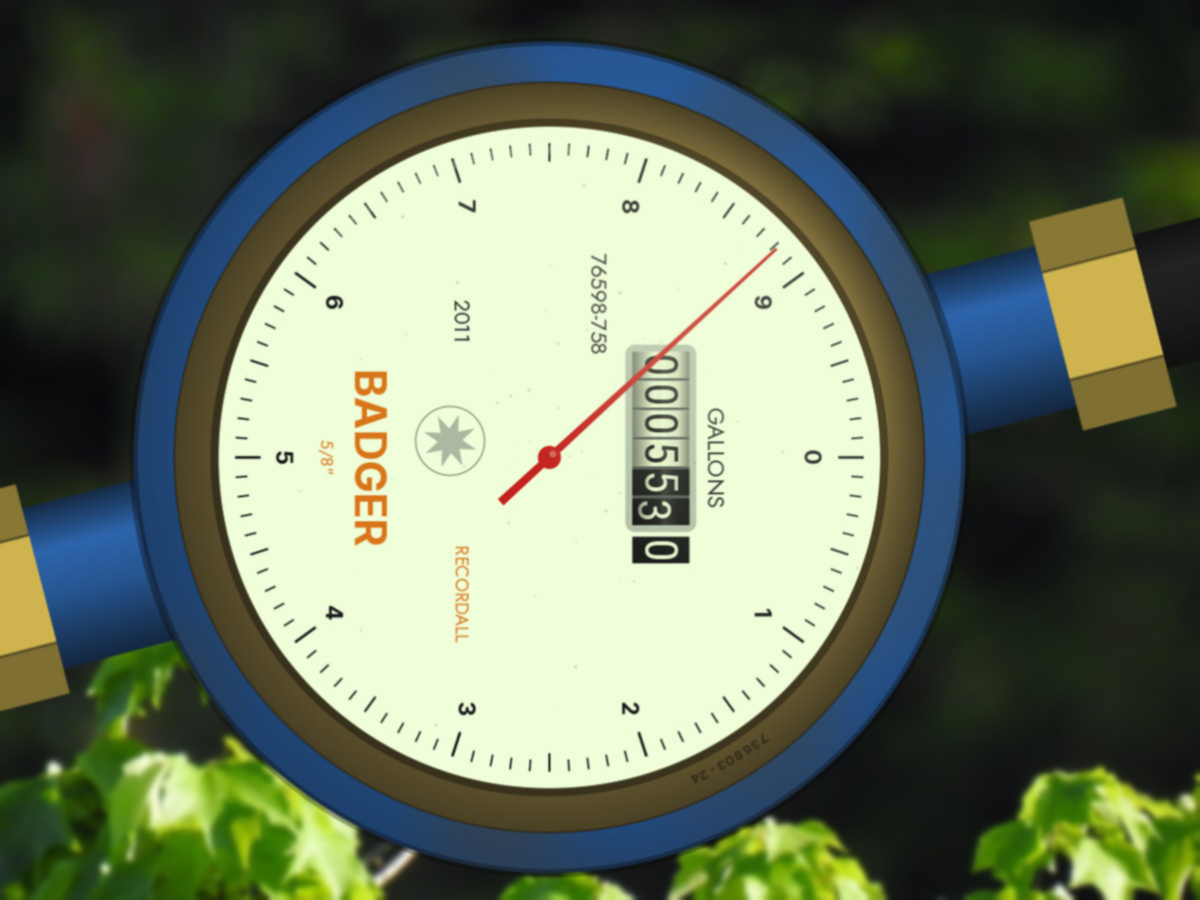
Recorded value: gal 5528.8
